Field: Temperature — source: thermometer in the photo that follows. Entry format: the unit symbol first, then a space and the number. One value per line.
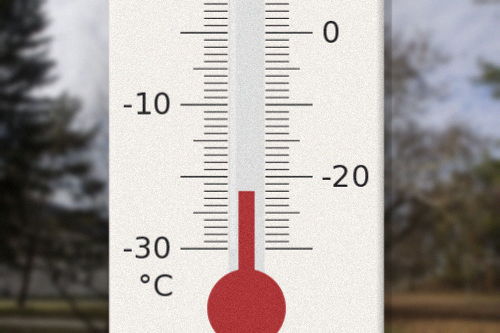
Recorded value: °C -22
